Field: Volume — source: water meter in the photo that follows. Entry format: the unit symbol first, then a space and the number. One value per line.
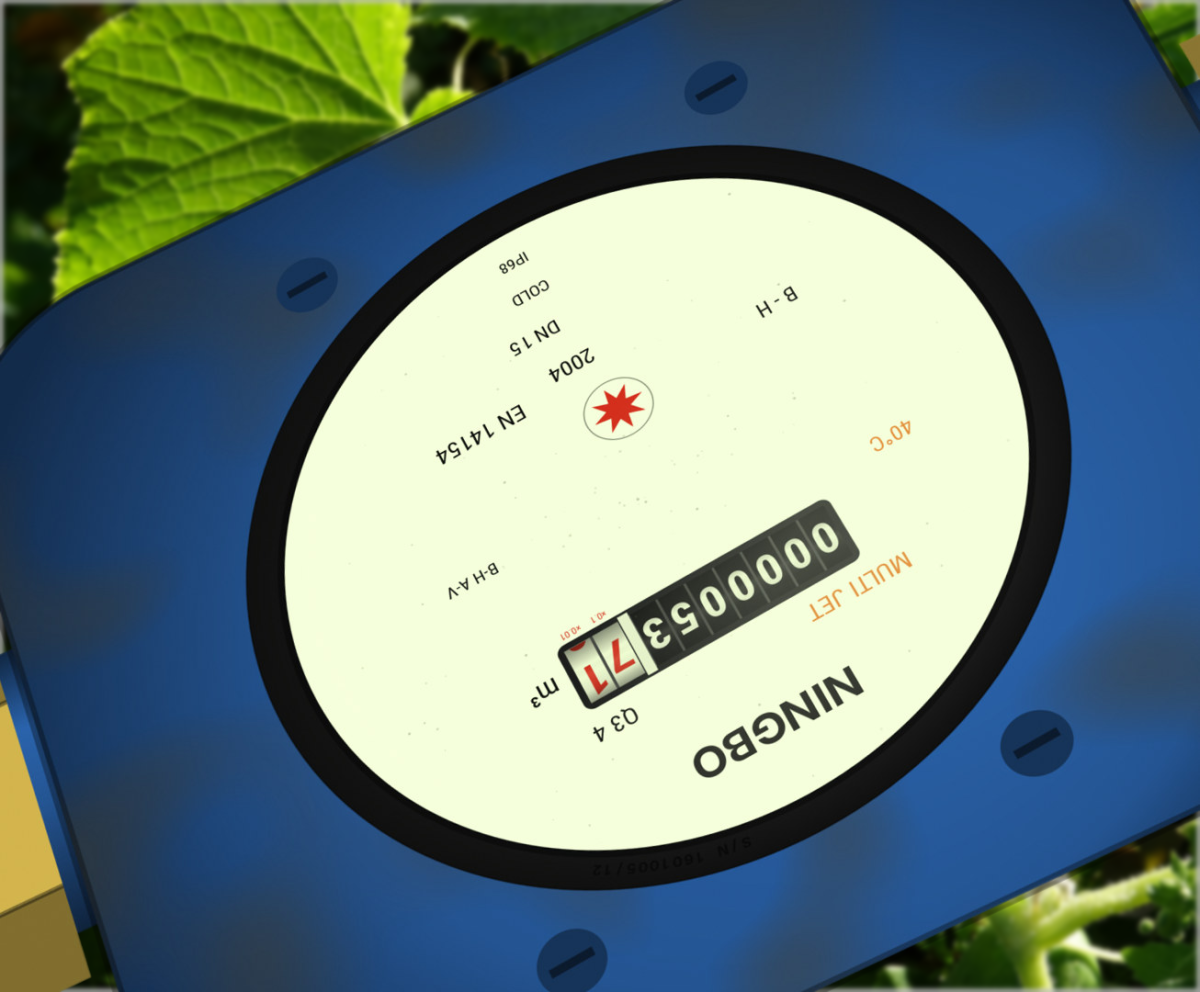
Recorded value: m³ 53.71
